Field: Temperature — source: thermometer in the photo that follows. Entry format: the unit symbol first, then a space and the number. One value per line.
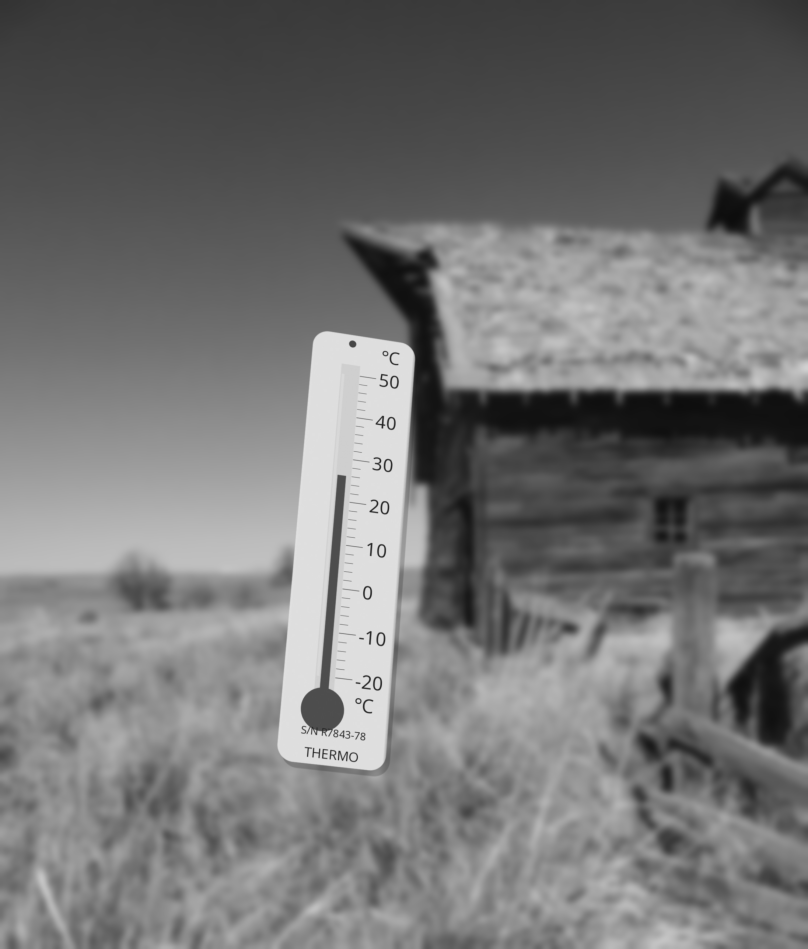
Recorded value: °C 26
